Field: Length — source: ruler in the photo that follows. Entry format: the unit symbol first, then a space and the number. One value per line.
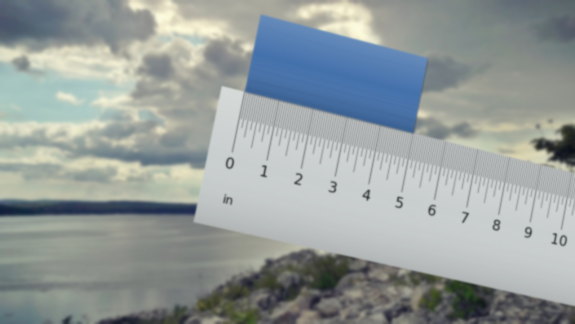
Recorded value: in 5
